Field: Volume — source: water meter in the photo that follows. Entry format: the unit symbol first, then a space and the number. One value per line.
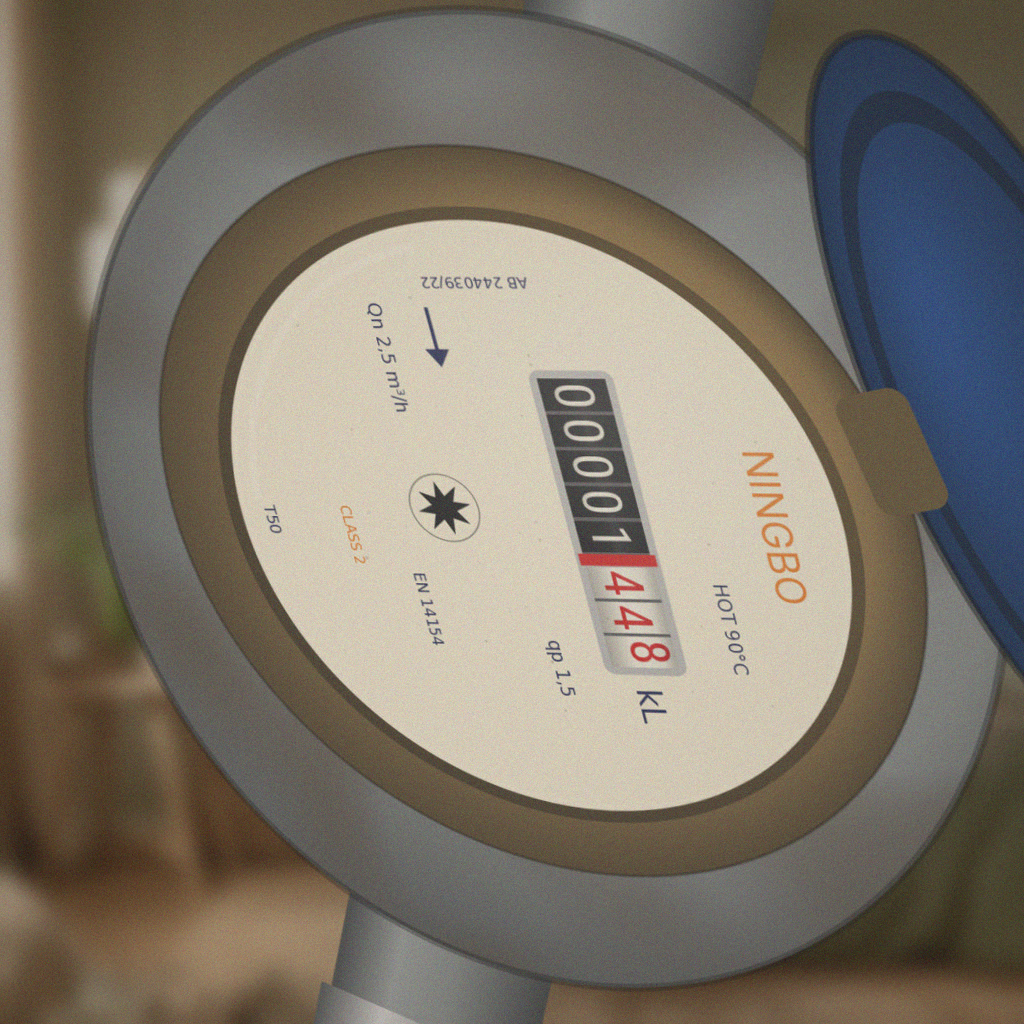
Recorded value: kL 1.448
